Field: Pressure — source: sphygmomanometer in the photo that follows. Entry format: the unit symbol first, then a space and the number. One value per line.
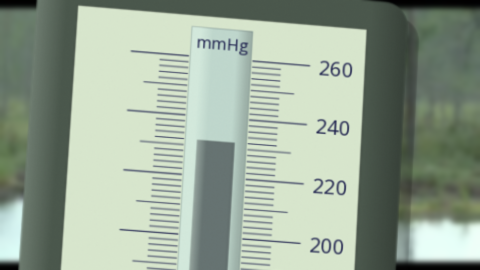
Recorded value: mmHg 232
